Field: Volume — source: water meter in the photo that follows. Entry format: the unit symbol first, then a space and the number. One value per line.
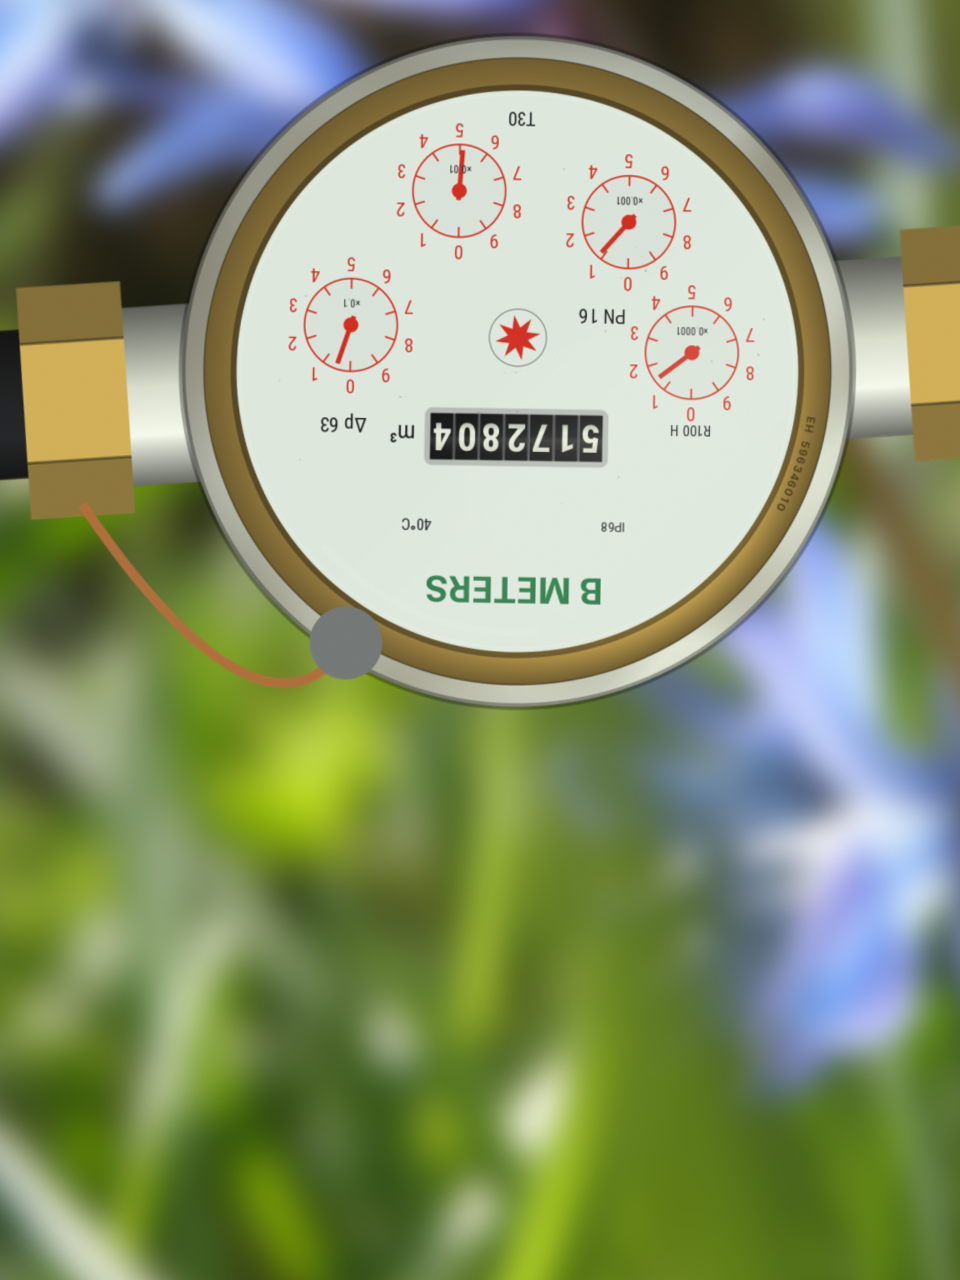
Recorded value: m³ 5172804.0511
